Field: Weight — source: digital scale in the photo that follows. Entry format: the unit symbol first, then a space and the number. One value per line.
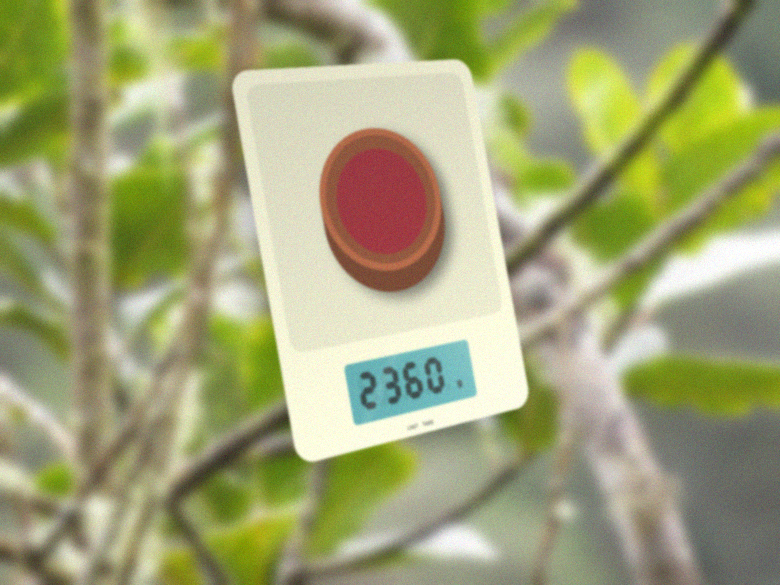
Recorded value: g 2360
